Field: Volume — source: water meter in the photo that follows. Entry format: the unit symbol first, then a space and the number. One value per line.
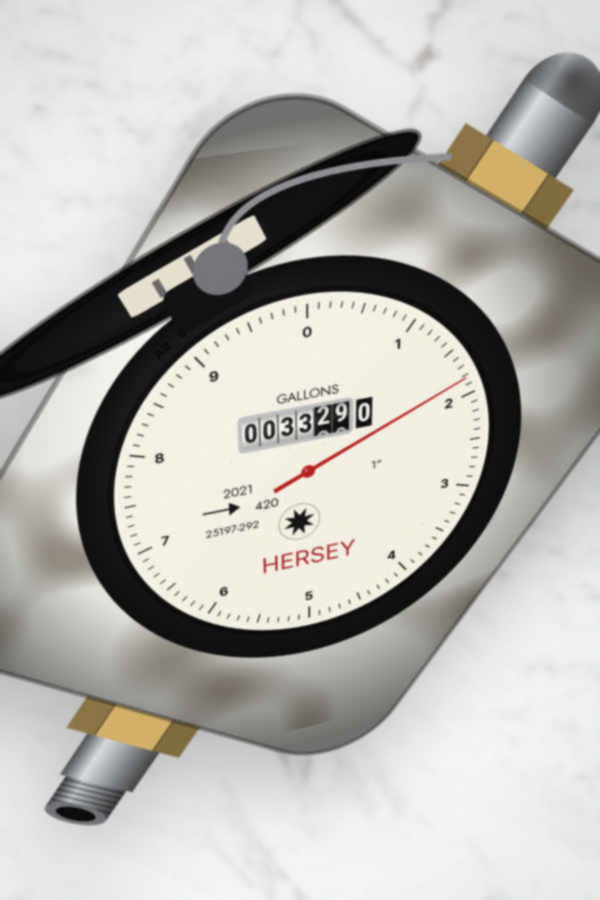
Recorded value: gal 33291.8
